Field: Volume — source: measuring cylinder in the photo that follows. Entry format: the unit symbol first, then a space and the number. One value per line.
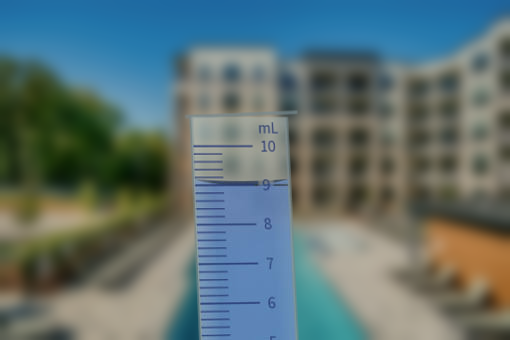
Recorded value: mL 9
